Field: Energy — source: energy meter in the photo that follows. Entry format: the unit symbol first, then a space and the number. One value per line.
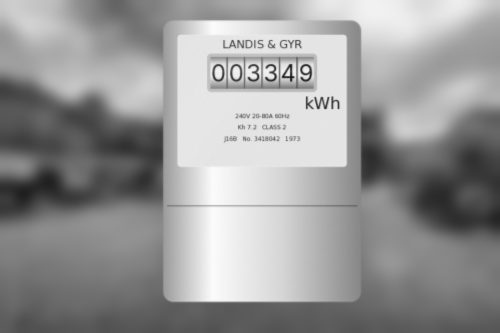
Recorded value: kWh 3349
